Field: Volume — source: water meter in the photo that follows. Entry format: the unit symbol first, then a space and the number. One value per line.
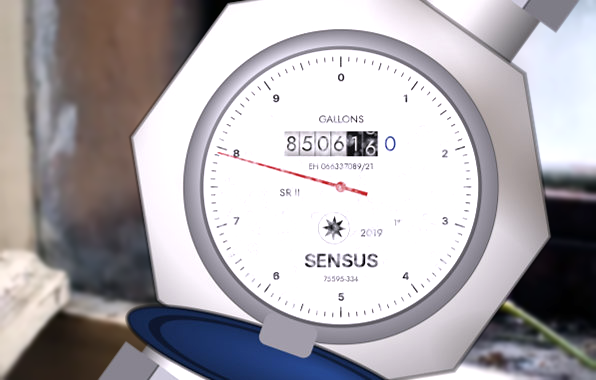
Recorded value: gal 8506157.9
